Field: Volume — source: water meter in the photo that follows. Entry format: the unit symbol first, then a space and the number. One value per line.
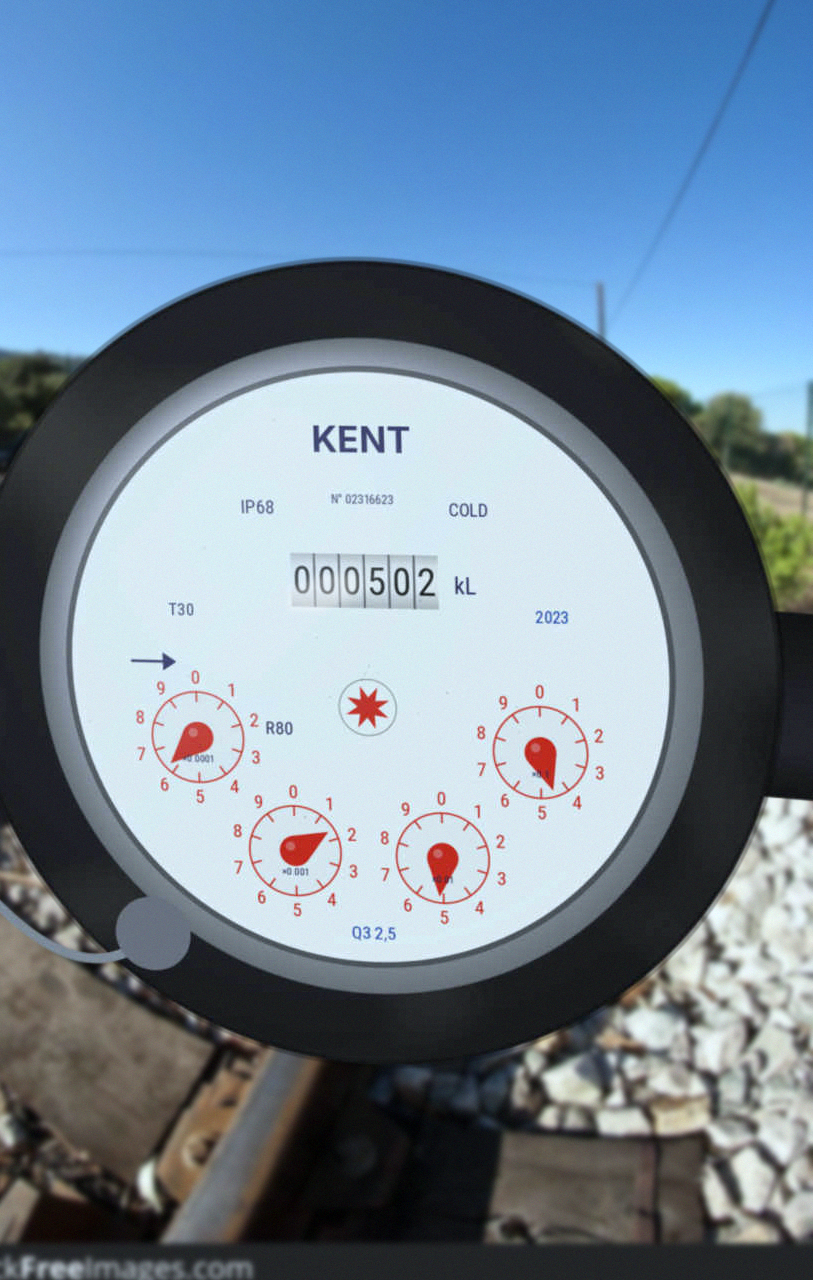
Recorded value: kL 502.4516
